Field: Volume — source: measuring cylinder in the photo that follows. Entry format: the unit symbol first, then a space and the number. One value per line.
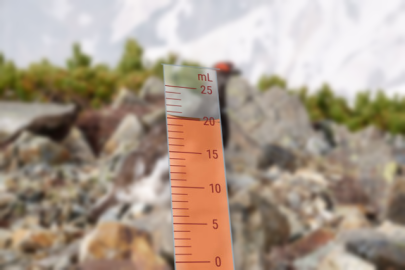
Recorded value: mL 20
